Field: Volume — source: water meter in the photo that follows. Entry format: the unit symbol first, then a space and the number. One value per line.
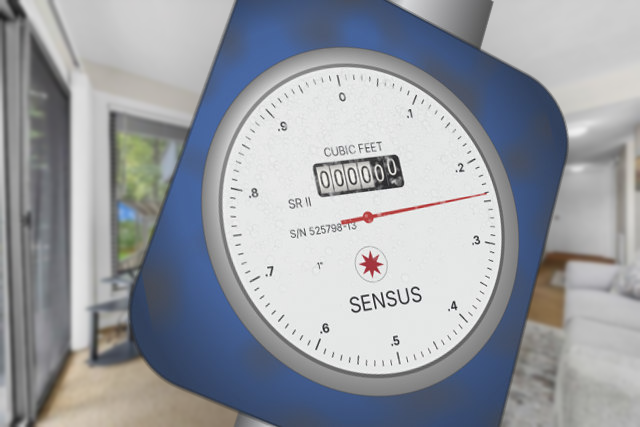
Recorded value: ft³ 0.24
